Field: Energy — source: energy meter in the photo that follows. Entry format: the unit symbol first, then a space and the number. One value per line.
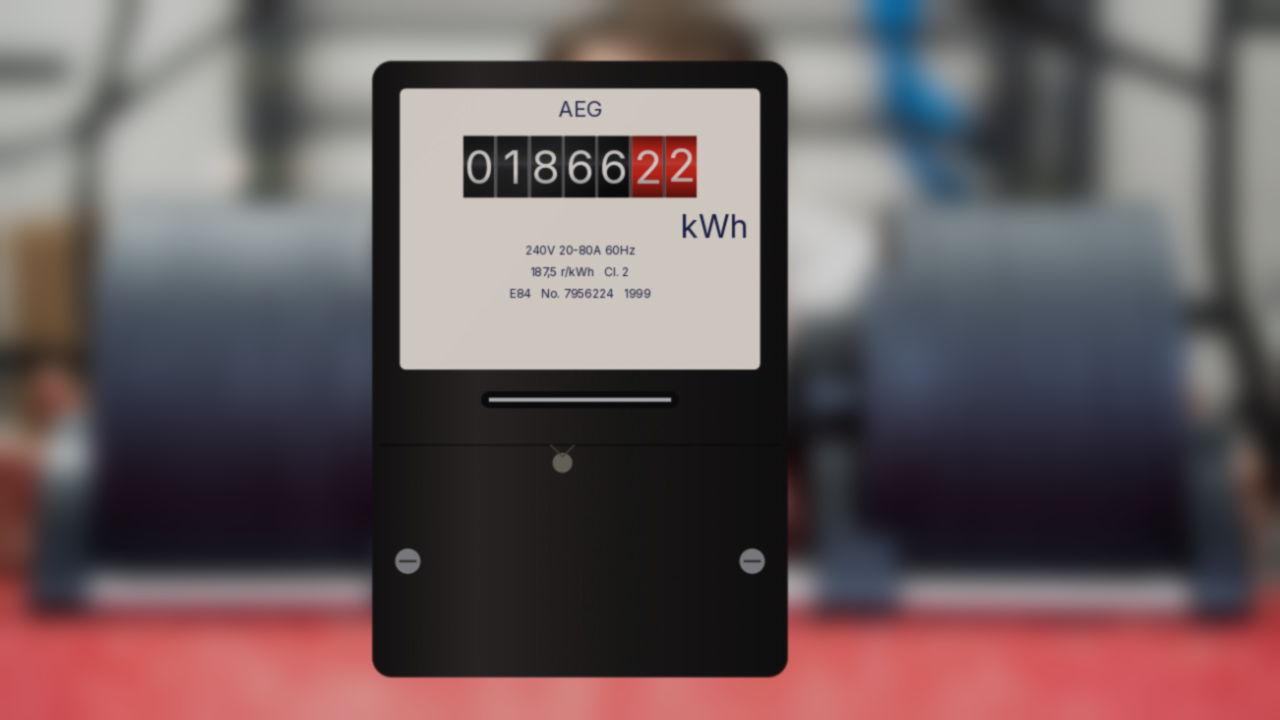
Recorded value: kWh 1866.22
